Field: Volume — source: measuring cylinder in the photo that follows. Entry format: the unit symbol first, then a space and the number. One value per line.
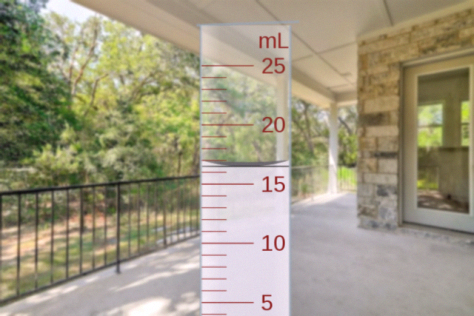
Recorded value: mL 16.5
